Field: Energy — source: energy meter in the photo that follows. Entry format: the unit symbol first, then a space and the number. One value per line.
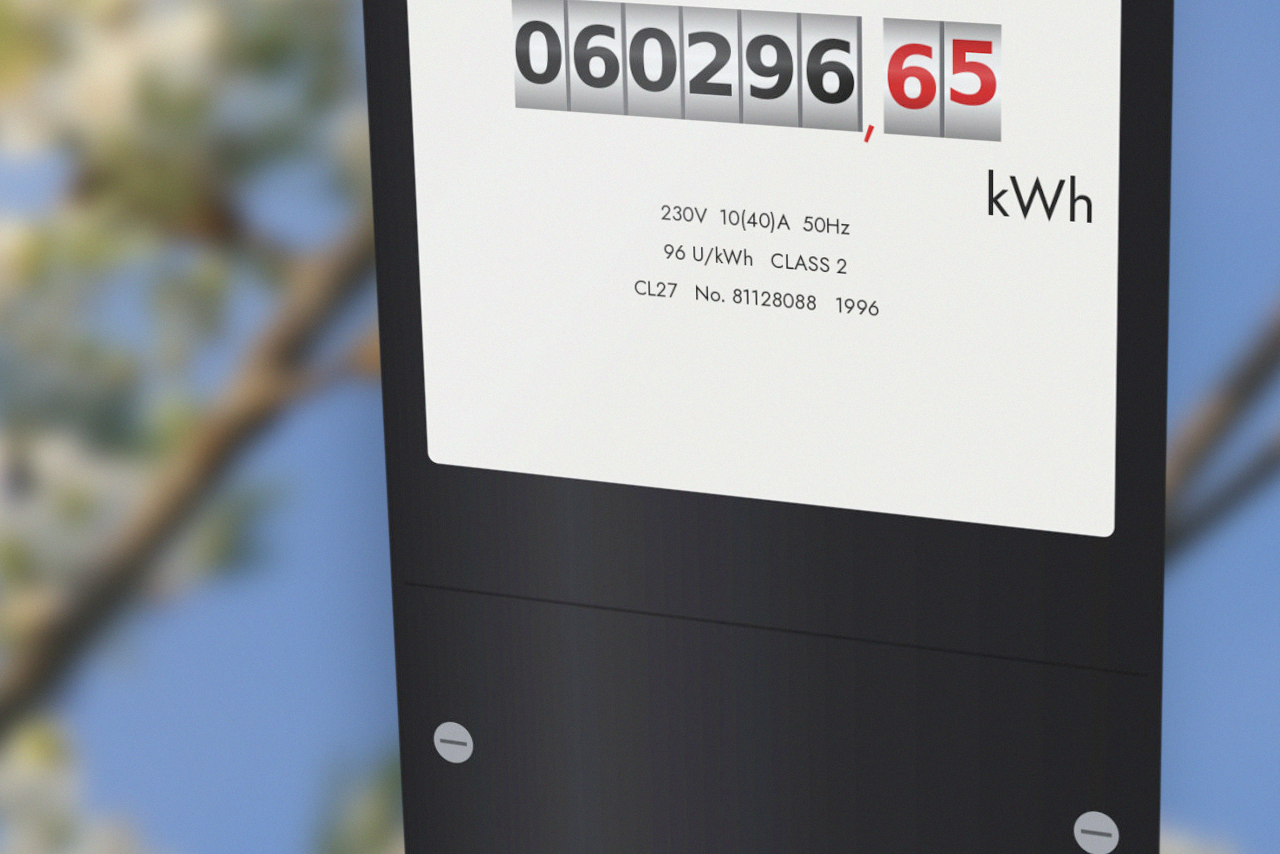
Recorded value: kWh 60296.65
